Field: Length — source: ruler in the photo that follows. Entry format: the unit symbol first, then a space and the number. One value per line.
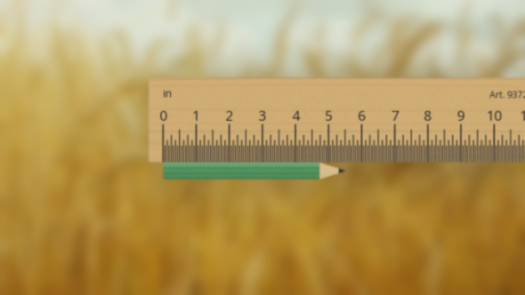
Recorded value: in 5.5
